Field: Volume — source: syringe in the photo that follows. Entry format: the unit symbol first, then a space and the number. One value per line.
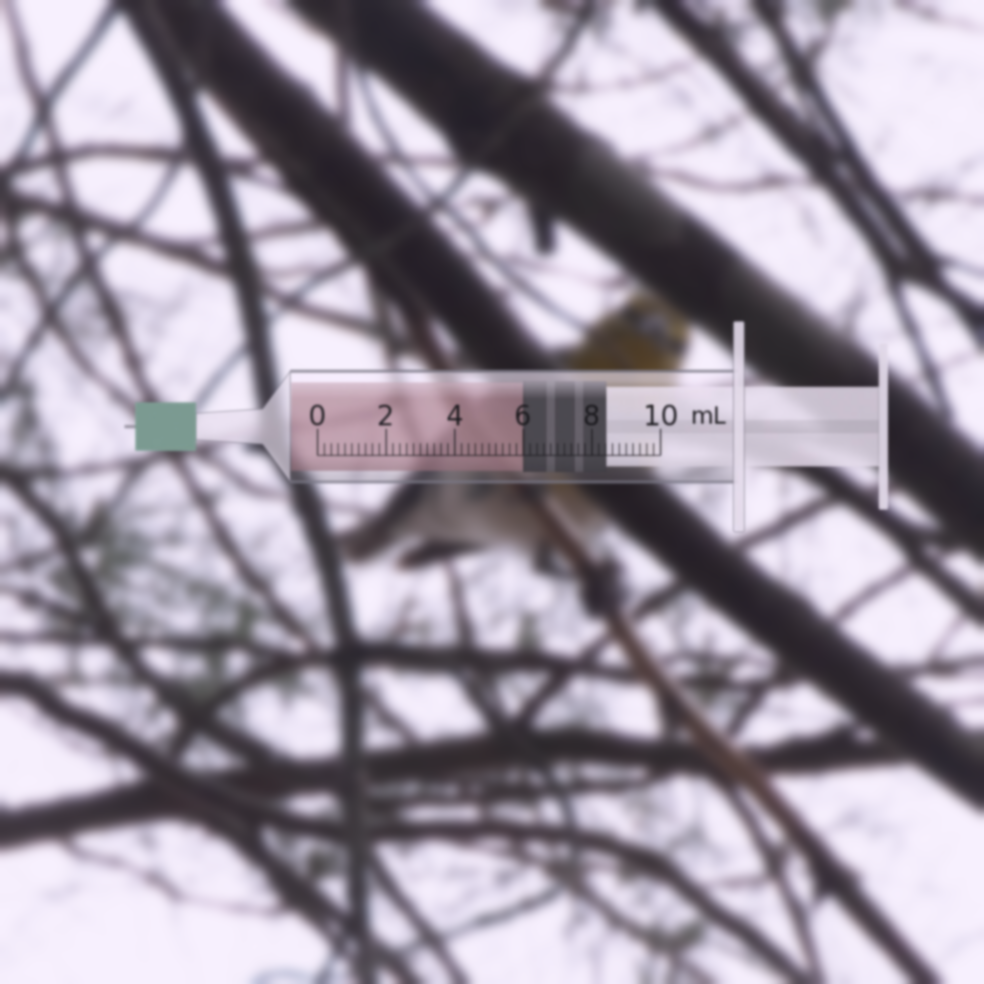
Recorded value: mL 6
